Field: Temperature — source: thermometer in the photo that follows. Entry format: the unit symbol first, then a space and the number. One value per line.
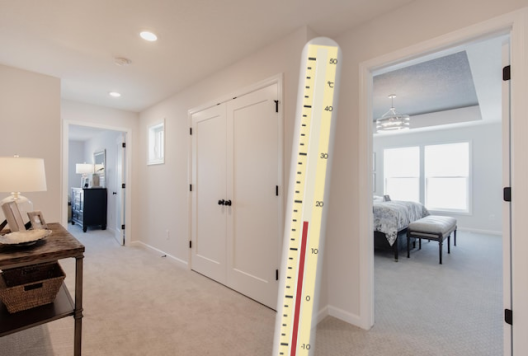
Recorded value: °C 16
